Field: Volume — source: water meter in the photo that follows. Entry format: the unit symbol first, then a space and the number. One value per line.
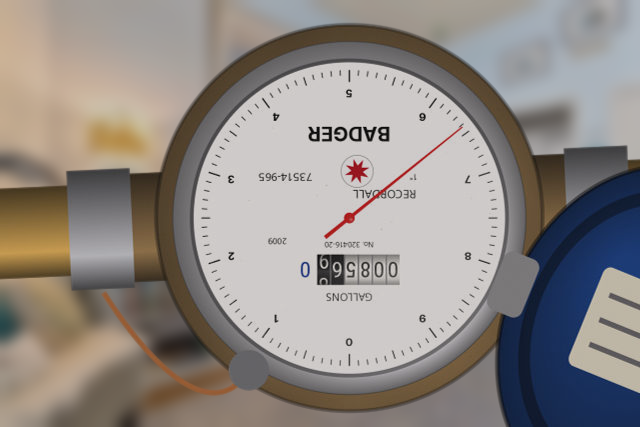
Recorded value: gal 85686.4
